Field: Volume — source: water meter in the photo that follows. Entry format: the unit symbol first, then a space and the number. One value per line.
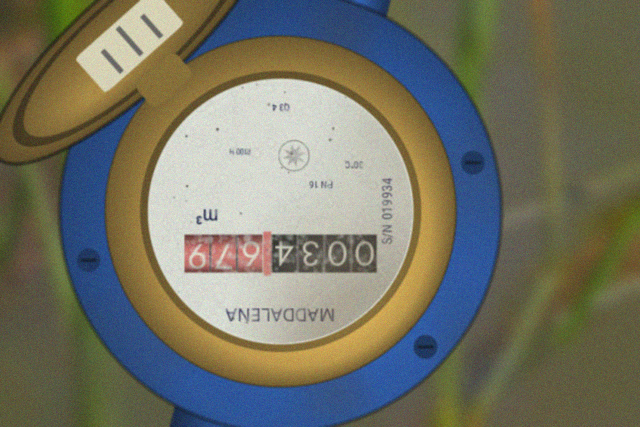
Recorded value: m³ 34.679
